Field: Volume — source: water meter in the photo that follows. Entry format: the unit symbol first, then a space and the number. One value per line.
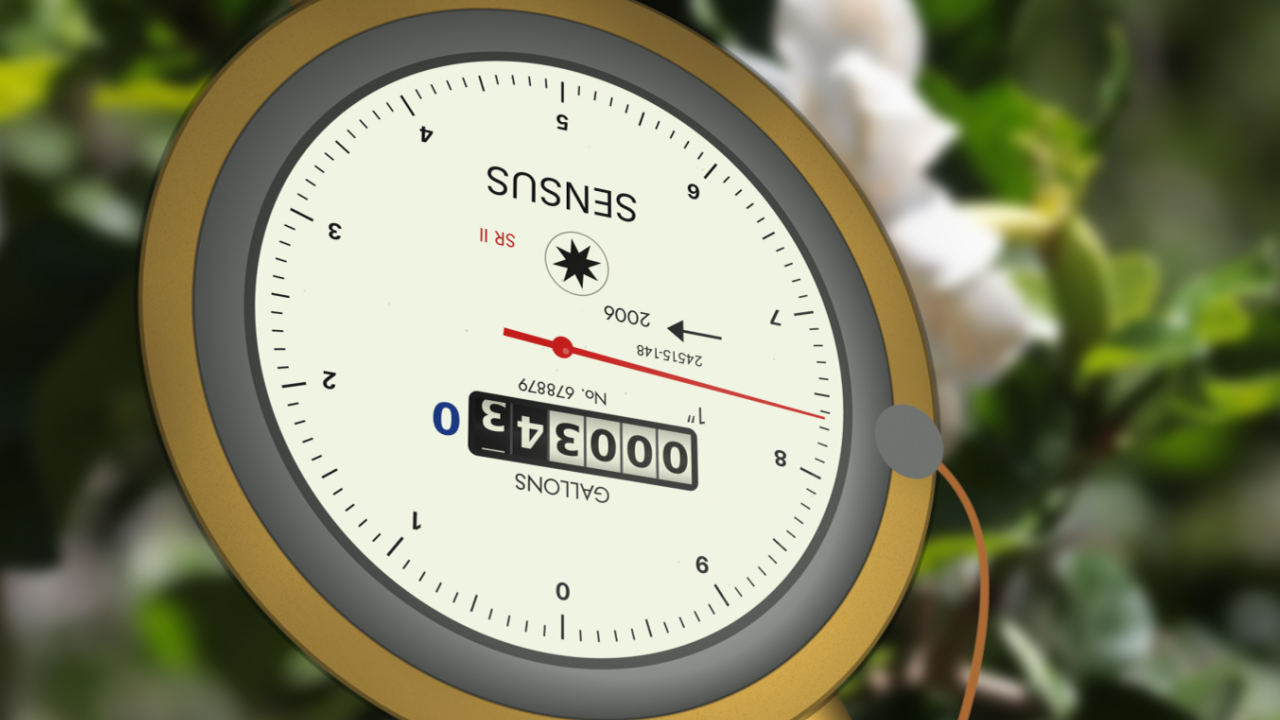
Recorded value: gal 3427.6
